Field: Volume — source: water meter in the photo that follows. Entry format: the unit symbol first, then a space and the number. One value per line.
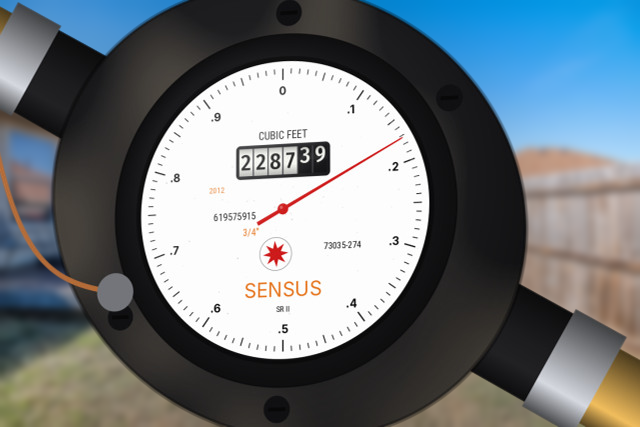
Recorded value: ft³ 228739.17
